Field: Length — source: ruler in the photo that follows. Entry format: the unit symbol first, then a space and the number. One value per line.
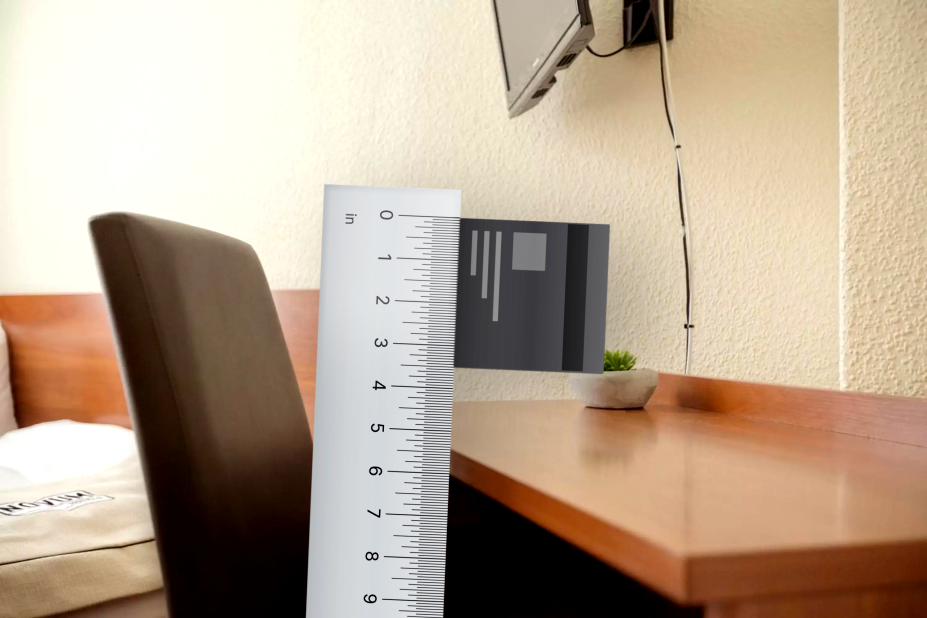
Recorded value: in 3.5
